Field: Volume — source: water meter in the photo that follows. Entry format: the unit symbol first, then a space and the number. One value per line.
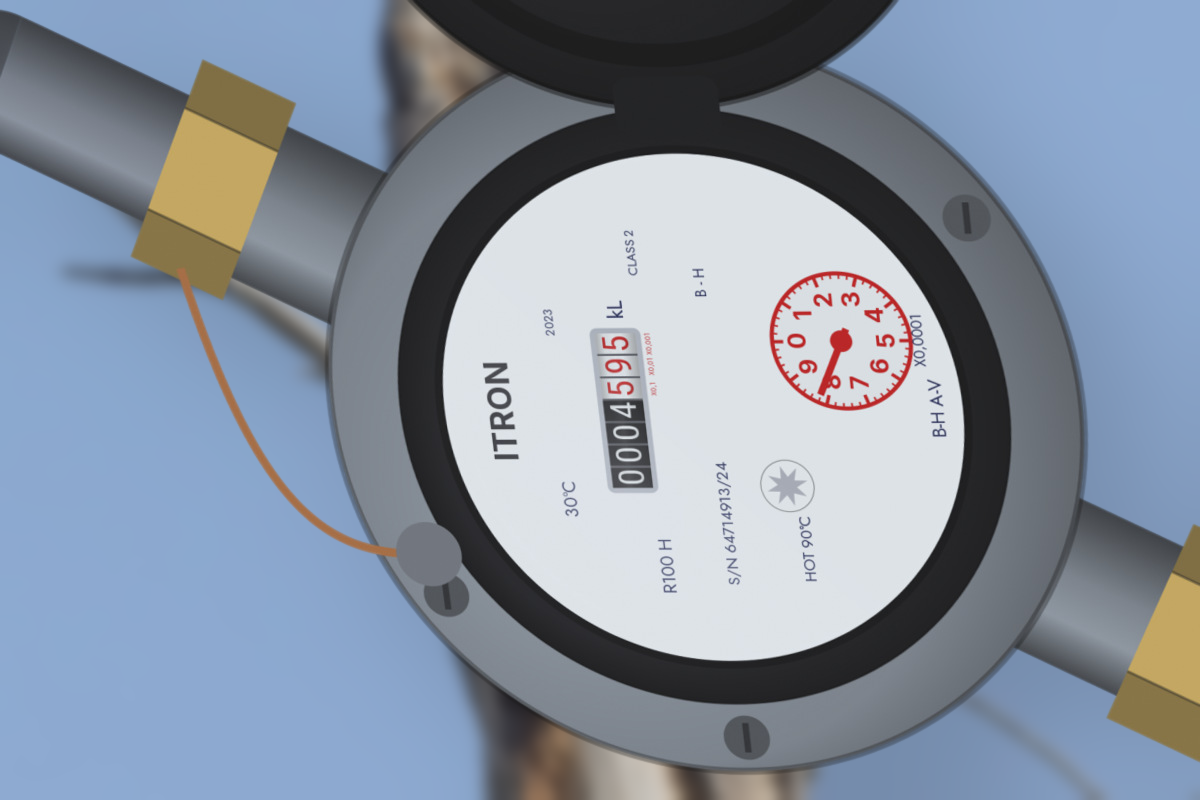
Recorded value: kL 4.5958
